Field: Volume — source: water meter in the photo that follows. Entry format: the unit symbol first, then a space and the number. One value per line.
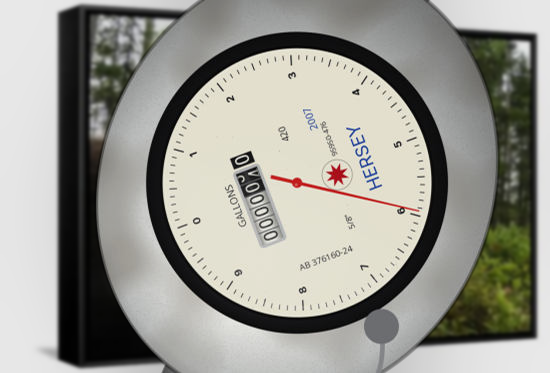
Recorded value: gal 35.9
